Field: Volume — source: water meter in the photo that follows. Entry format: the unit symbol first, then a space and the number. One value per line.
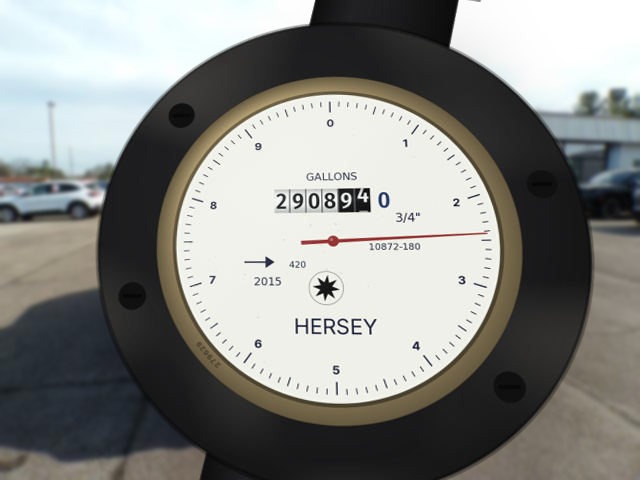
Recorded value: gal 2908942.4
